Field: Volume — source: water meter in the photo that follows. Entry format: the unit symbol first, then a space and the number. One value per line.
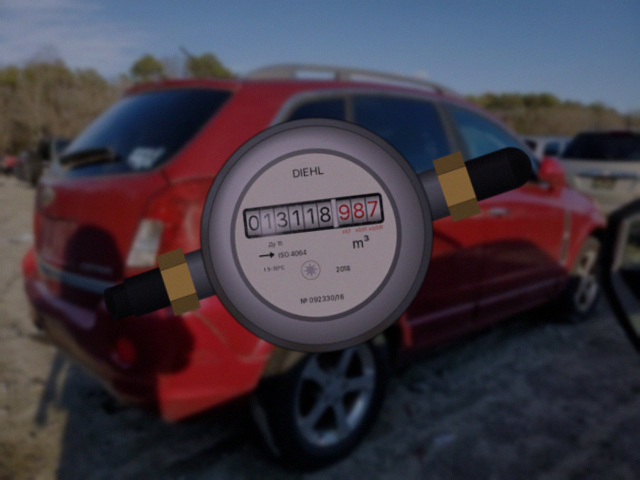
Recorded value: m³ 13118.987
